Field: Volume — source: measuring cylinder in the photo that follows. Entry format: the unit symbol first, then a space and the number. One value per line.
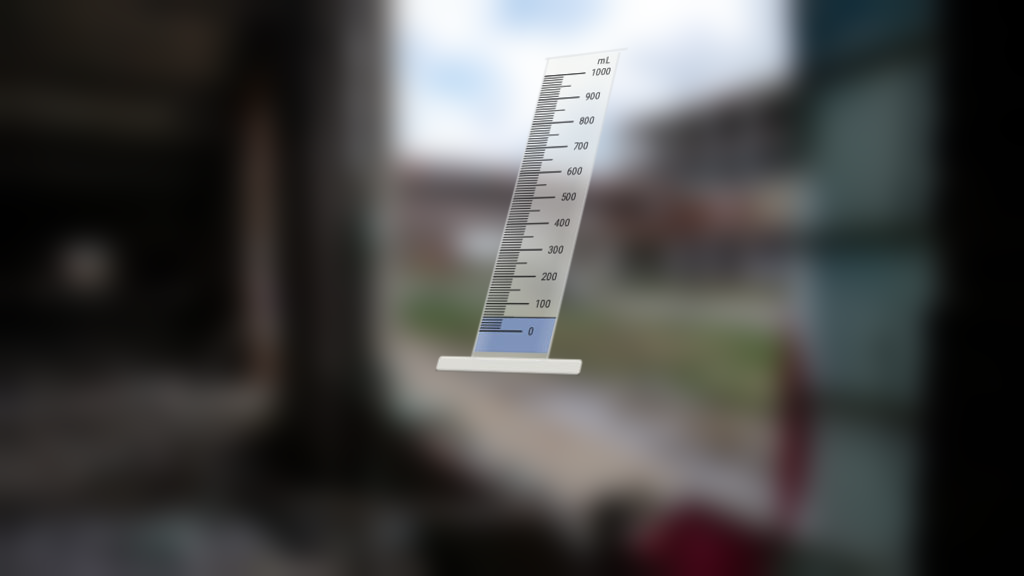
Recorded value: mL 50
